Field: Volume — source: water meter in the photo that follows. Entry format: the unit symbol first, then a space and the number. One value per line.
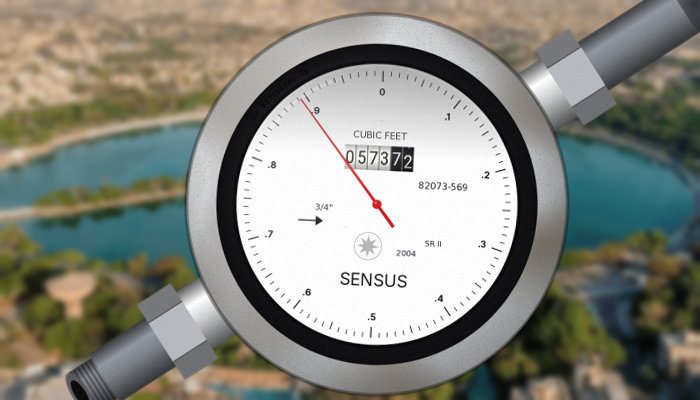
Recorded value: ft³ 57371.89
